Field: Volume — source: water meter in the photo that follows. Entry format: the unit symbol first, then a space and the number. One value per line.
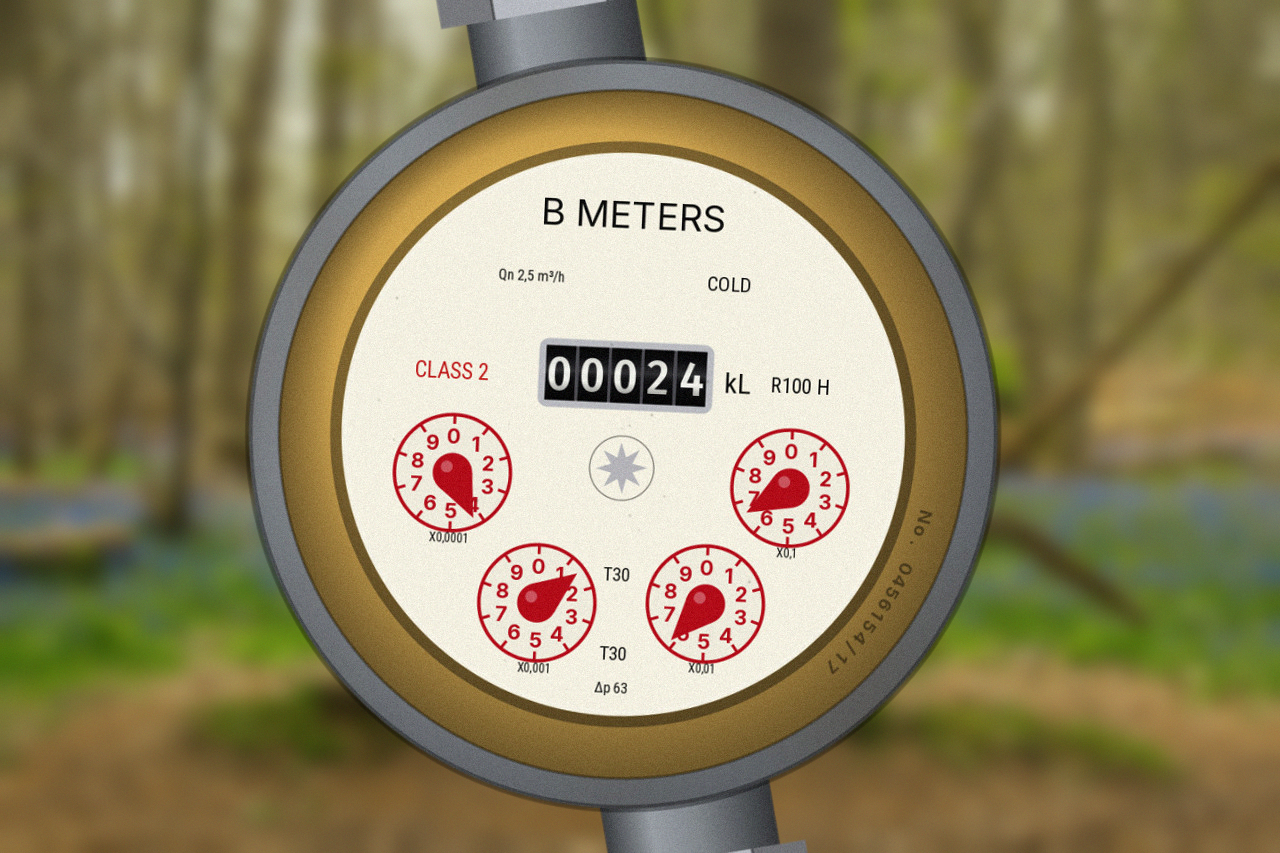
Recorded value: kL 24.6614
